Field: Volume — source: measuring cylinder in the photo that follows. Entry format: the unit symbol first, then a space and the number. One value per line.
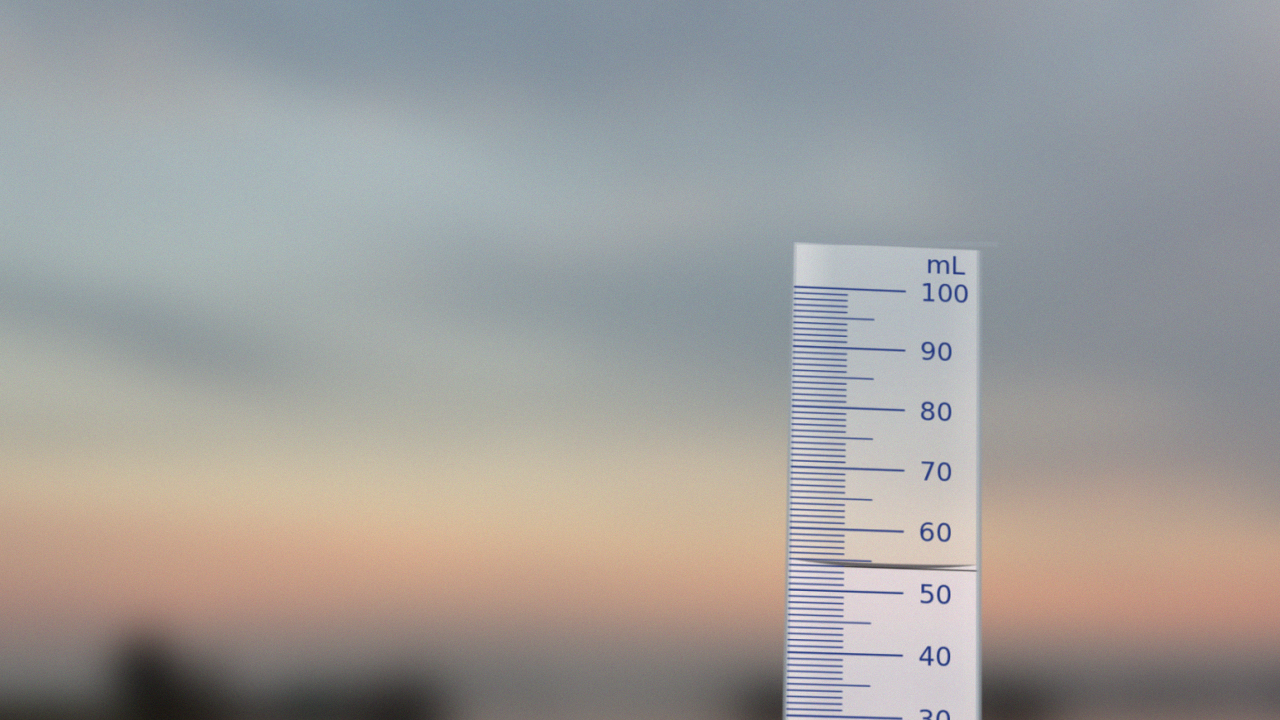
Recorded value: mL 54
